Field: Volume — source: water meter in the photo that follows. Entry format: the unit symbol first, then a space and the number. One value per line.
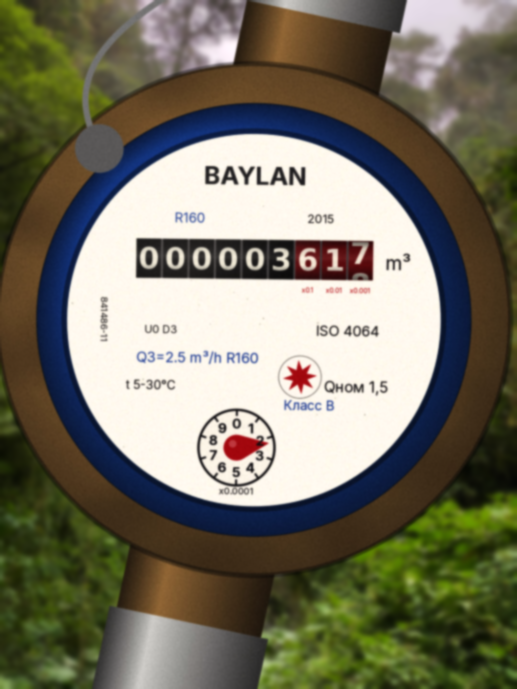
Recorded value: m³ 3.6172
